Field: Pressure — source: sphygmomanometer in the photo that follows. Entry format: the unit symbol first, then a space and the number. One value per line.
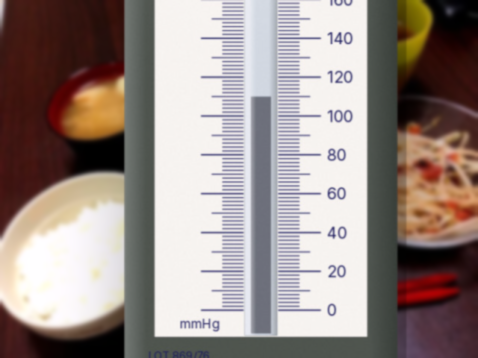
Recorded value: mmHg 110
